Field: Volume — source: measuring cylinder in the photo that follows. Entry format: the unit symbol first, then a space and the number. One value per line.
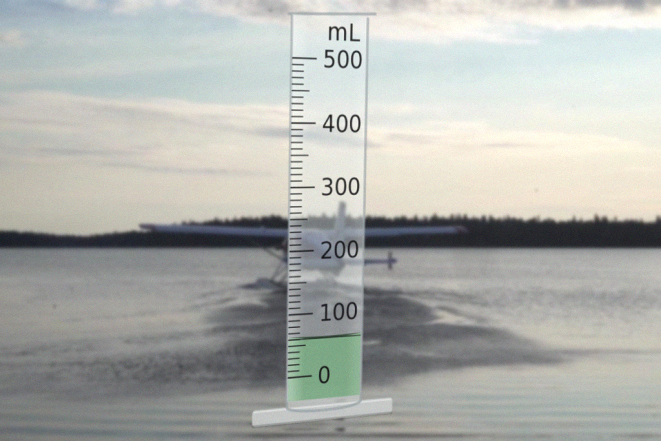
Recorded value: mL 60
